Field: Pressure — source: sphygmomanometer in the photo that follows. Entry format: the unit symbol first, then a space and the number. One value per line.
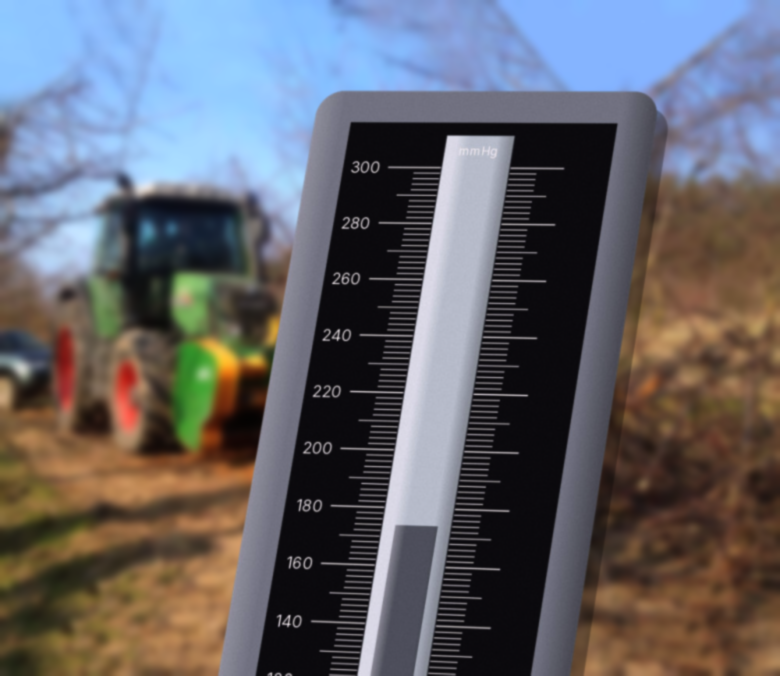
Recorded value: mmHg 174
